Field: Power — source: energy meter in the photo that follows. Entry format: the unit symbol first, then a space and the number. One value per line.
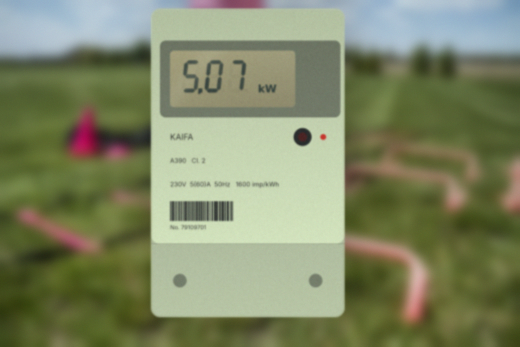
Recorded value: kW 5.07
